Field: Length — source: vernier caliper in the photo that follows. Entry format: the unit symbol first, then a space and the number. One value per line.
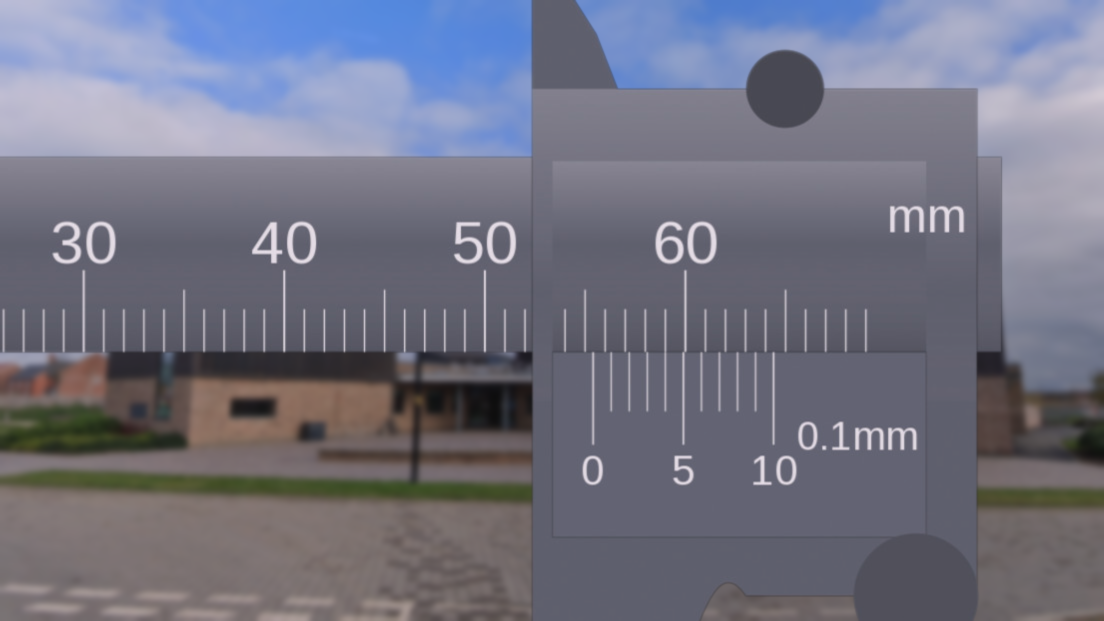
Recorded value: mm 55.4
